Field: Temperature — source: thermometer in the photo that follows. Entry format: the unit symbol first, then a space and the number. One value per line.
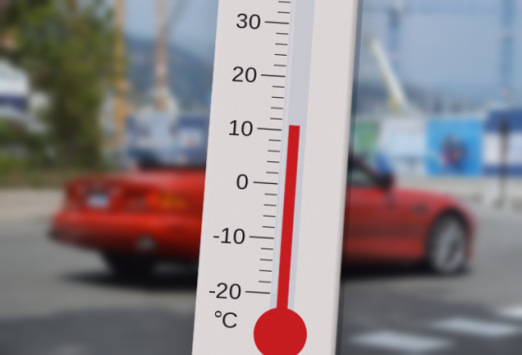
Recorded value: °C 11
